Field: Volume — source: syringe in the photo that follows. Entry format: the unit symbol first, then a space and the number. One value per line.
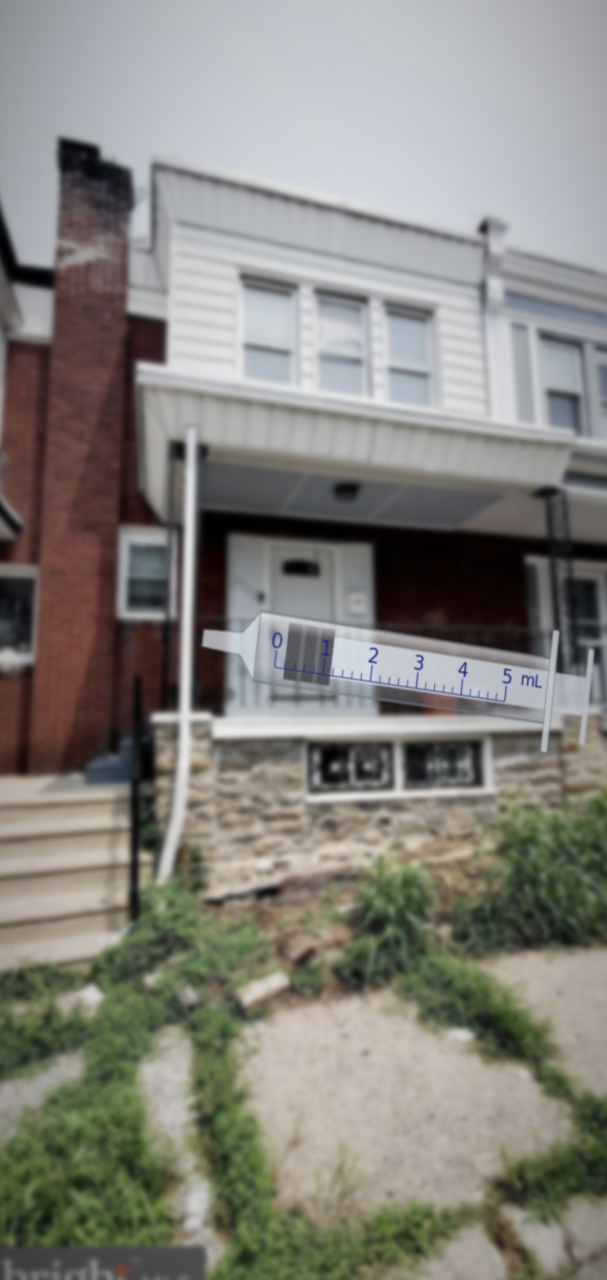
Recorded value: mL 0.2
